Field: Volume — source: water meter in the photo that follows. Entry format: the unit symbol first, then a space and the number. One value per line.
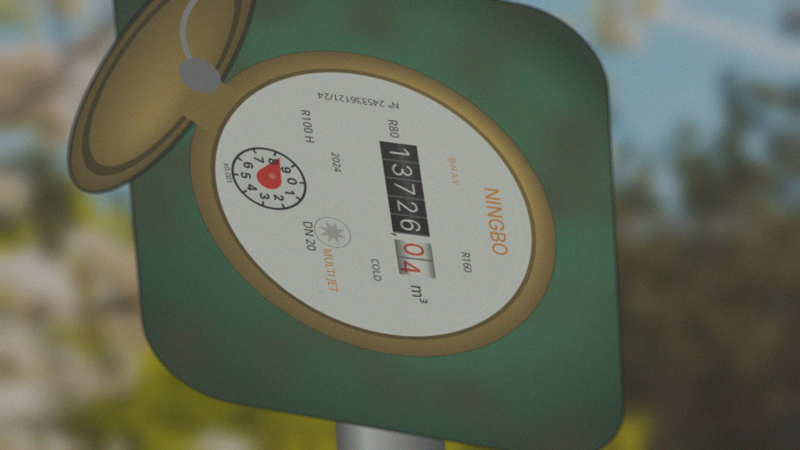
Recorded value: m³ 13726.038
